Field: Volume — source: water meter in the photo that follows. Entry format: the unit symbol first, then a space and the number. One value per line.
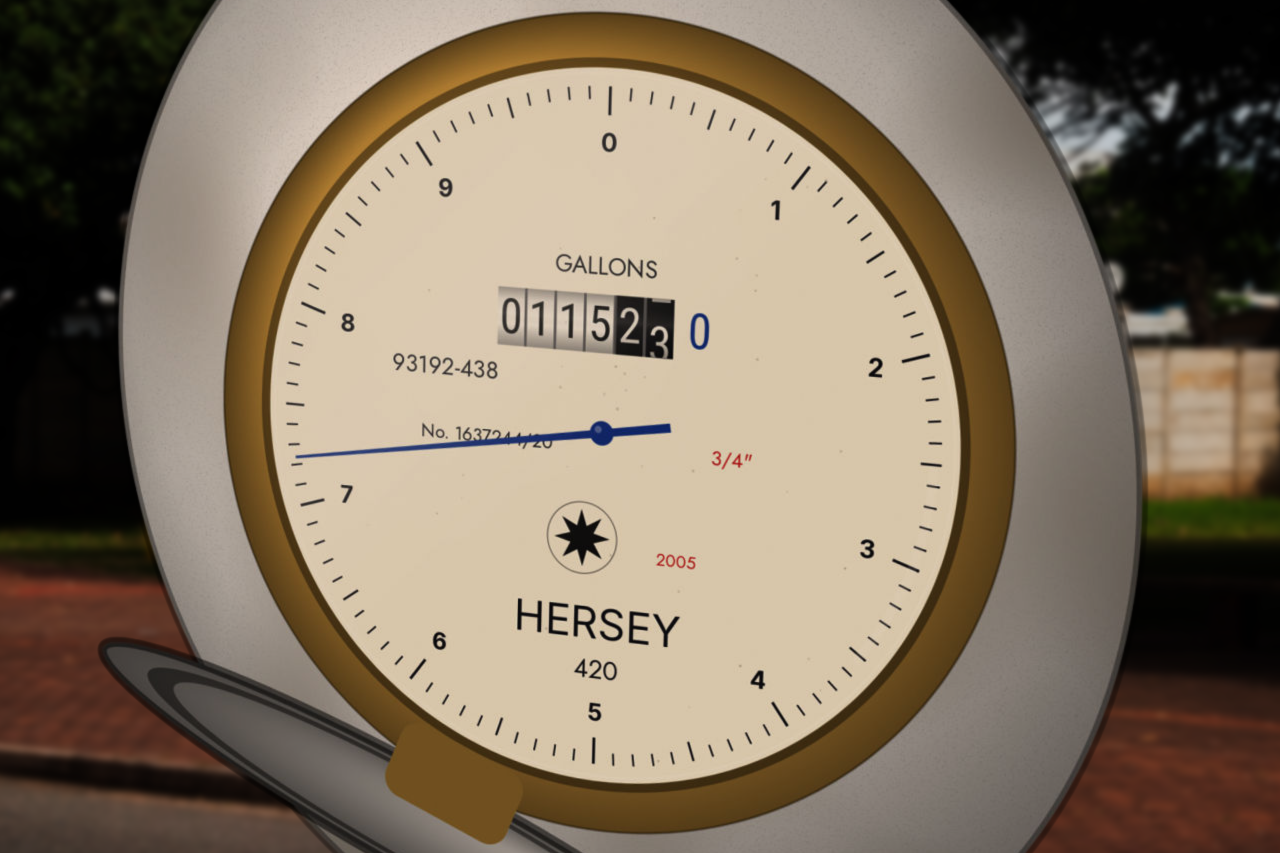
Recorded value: gal 115227.2
